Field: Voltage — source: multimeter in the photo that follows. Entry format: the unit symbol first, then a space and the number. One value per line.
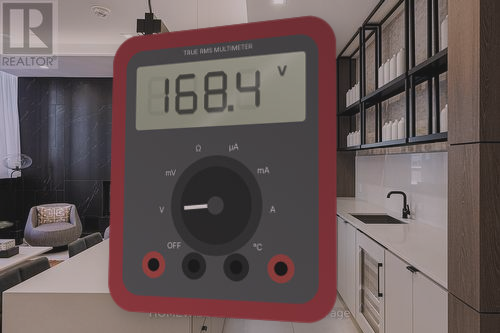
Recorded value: V 168.4
